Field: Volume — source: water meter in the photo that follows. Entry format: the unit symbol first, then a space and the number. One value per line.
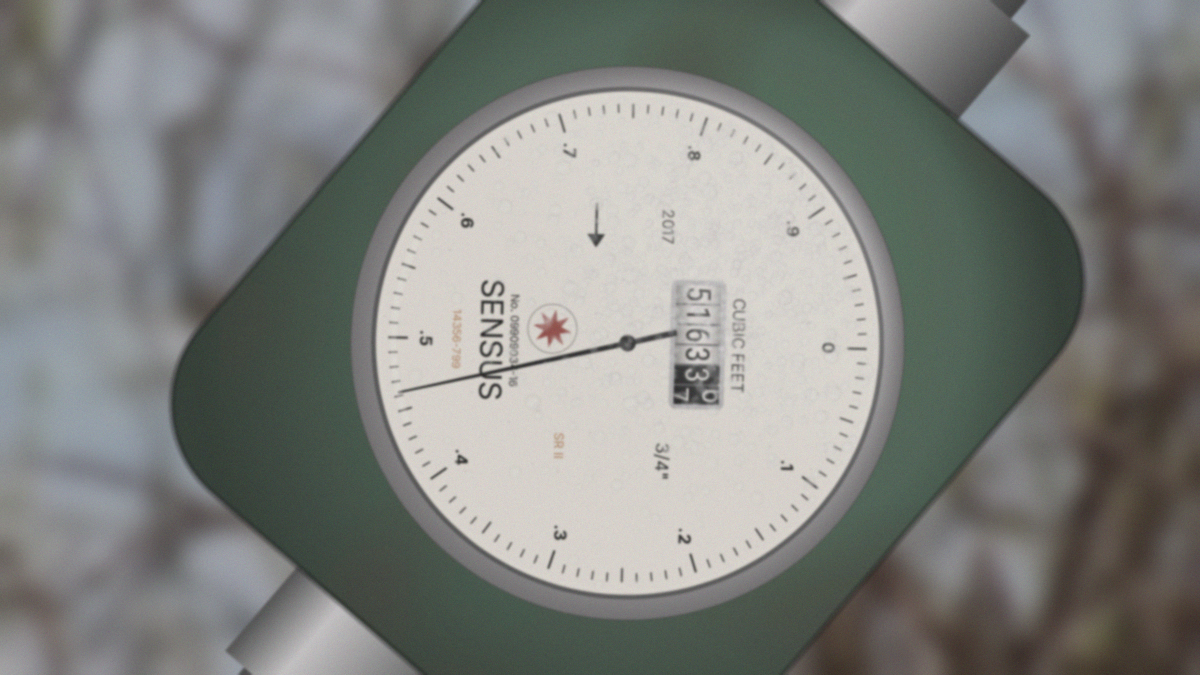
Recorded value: ft³ 516336.46
